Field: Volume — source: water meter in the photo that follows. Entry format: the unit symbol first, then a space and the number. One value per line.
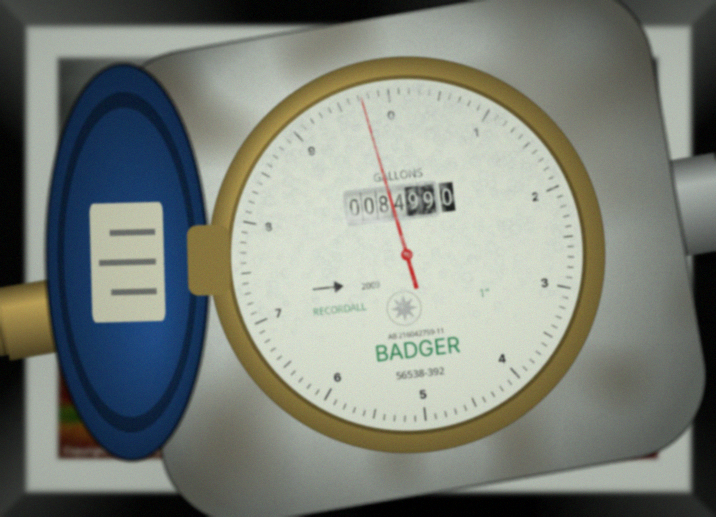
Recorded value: gal 84989.7
